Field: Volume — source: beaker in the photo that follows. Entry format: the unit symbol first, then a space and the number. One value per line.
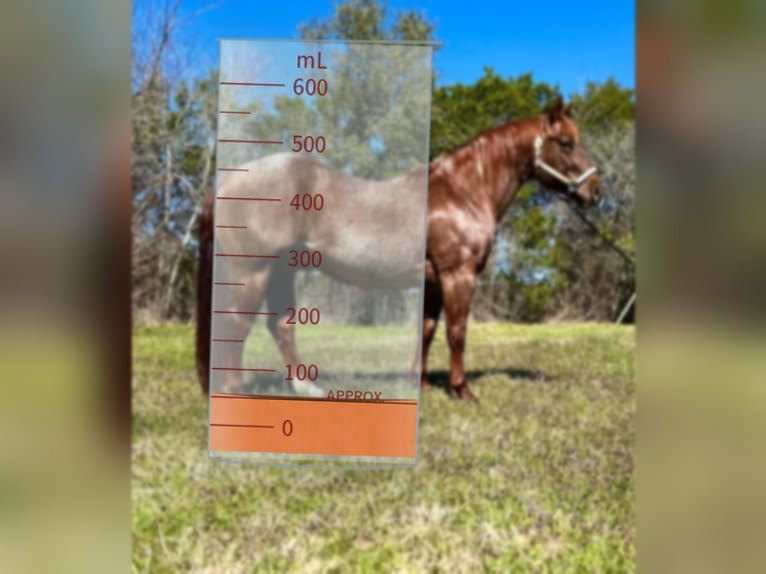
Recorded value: mL 50
